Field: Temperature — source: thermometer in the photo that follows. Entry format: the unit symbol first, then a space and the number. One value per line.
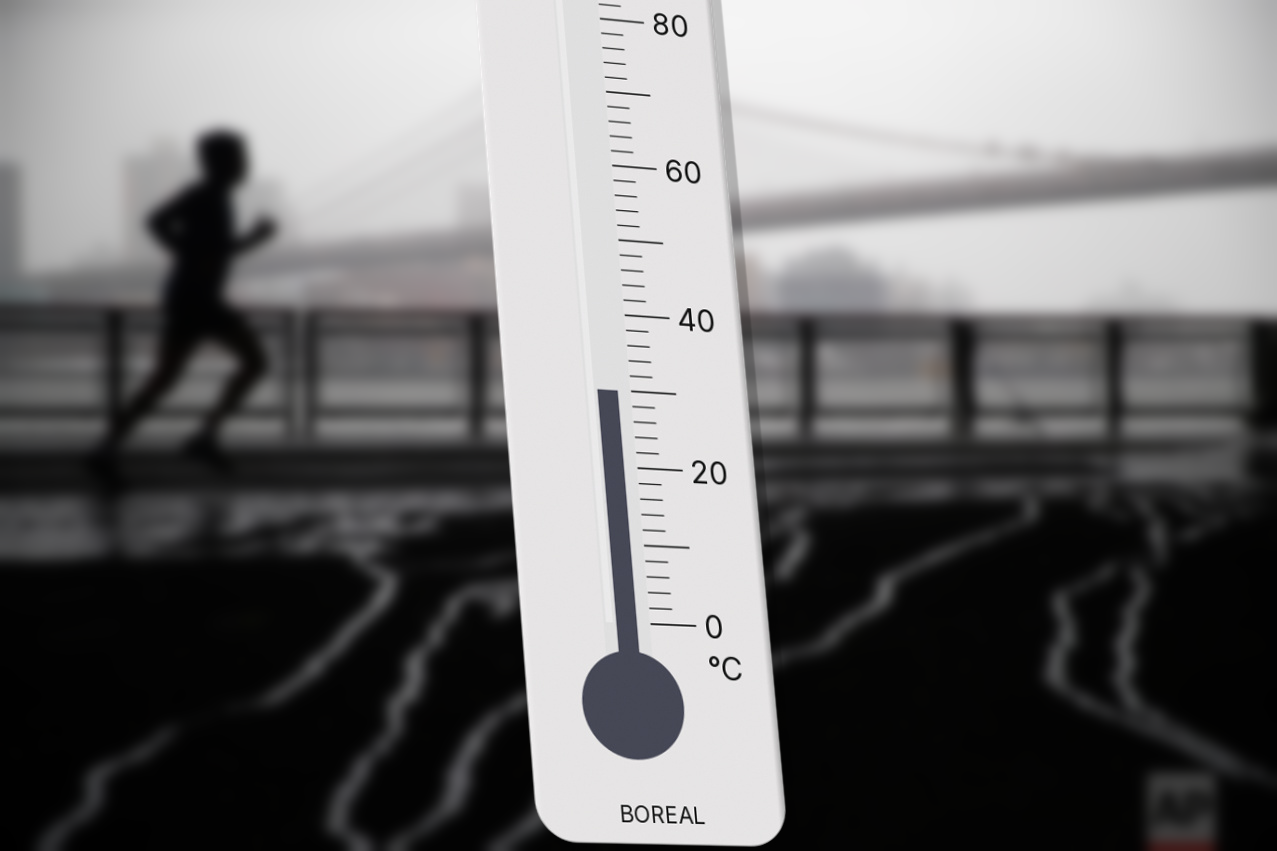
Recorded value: °C 30
